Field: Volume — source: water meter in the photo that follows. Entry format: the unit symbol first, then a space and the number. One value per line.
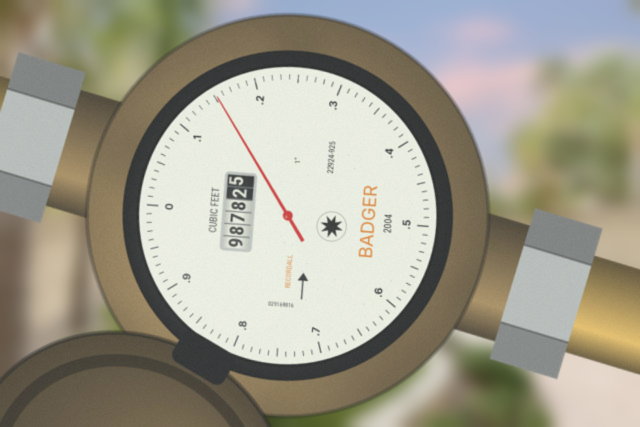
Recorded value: ft³ 987825.15
